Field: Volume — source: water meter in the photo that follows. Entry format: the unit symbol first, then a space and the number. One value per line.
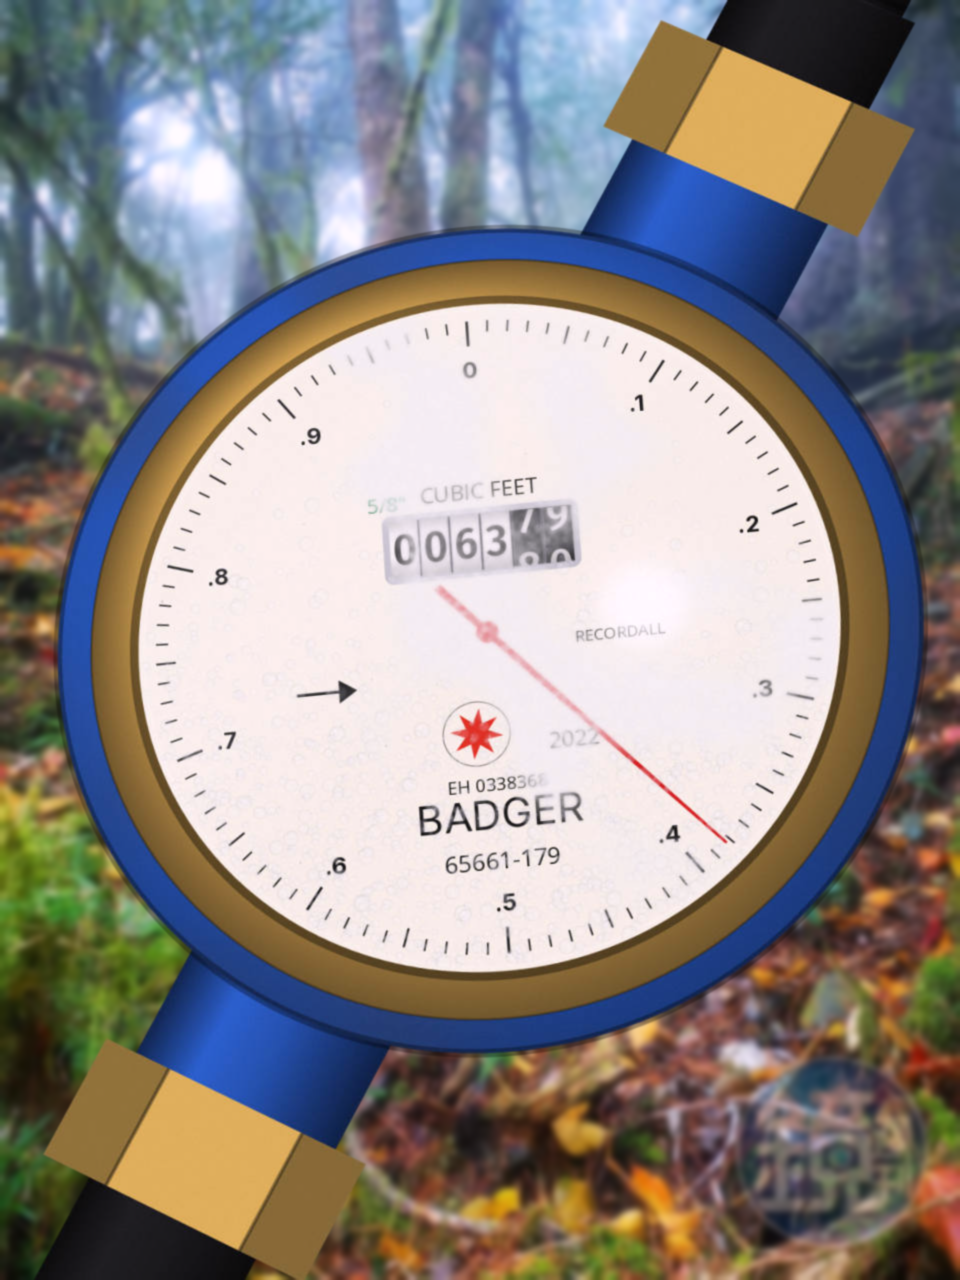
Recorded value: ft³ 6379.38
